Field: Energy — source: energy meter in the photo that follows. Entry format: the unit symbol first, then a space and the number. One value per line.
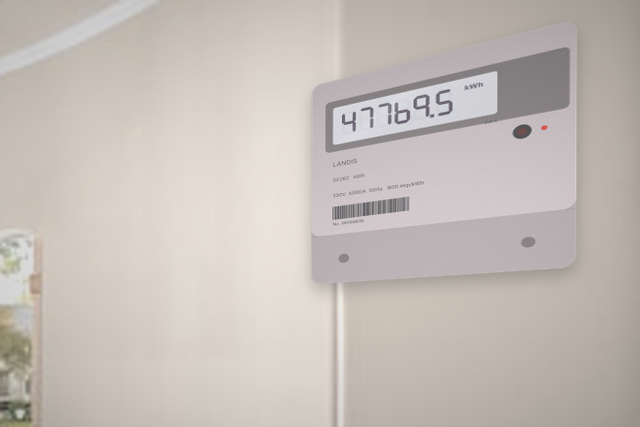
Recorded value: kWh 47769.5
